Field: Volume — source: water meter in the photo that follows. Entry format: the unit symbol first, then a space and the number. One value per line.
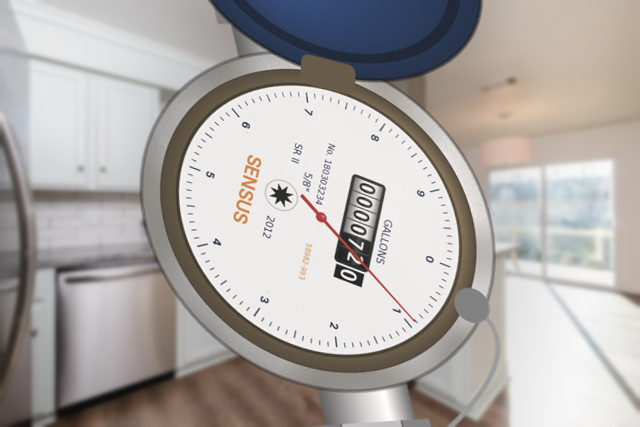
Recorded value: gal 720.9
